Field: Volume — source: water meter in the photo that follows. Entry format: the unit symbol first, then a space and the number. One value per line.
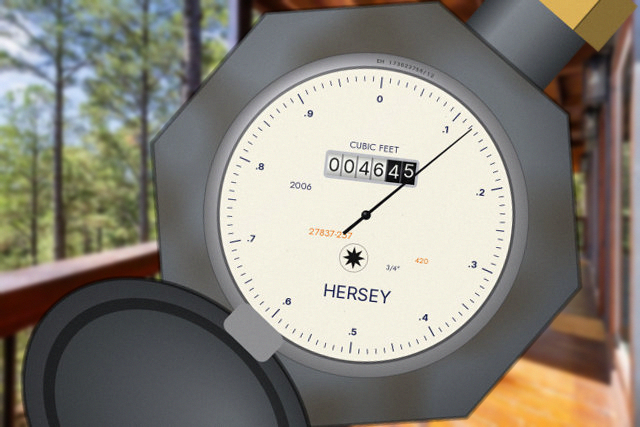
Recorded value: ft³ 4645.12
